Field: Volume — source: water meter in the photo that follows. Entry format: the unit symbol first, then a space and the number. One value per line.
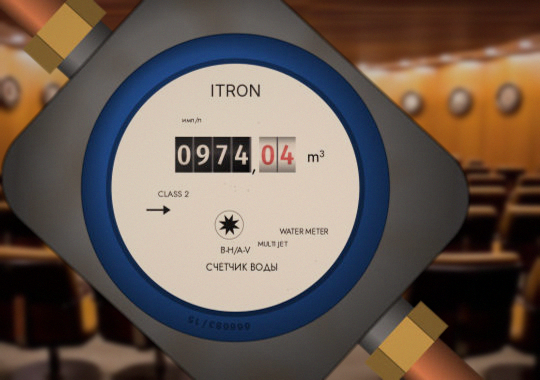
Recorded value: m³ 974.04
